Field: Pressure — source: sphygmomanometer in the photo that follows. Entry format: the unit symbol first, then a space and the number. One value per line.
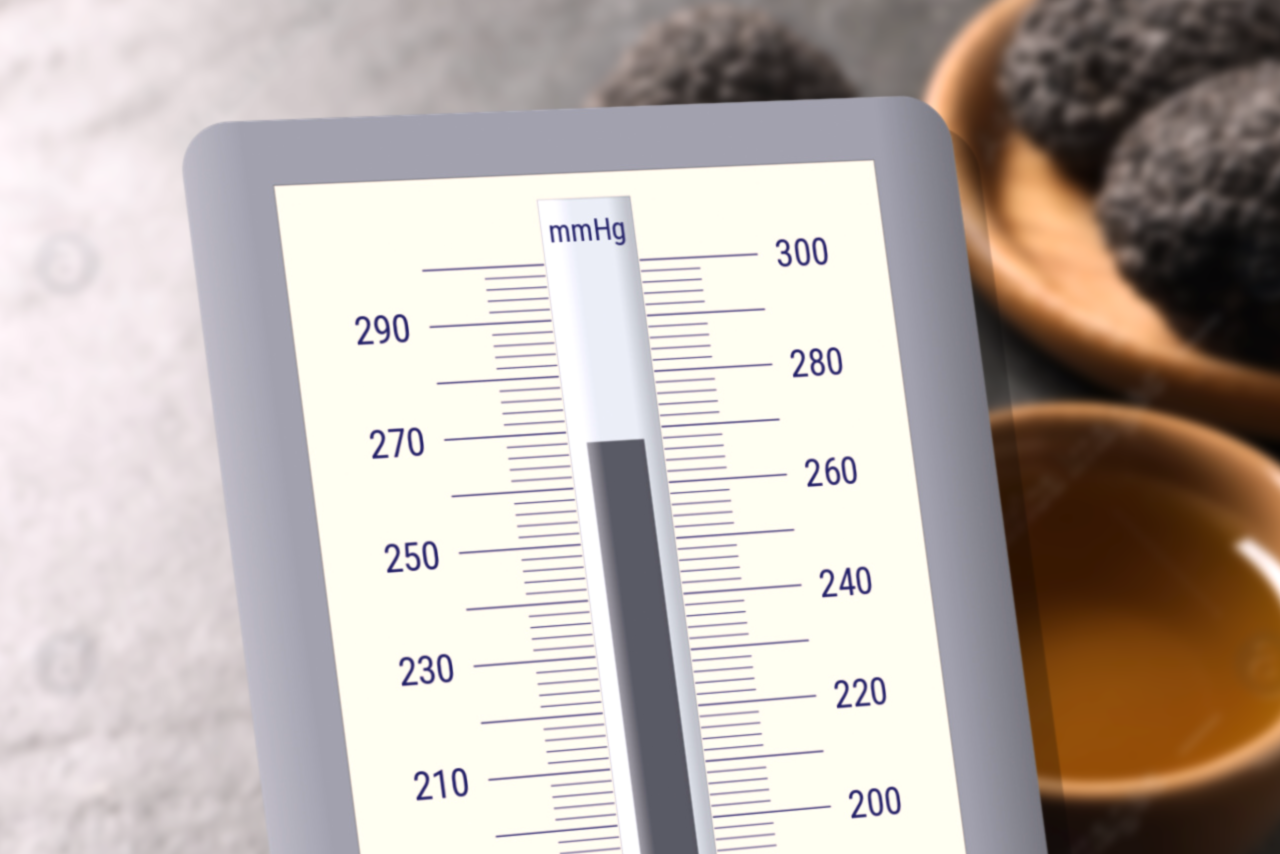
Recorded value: mmHg 268
